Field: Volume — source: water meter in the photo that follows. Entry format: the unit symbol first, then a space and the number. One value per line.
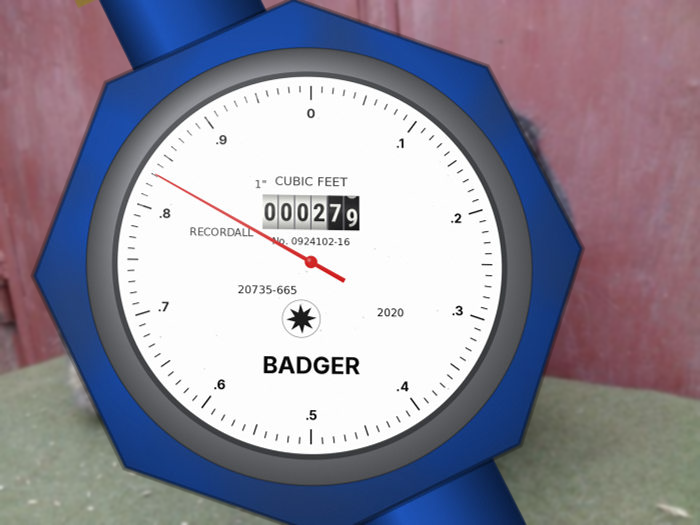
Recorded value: ft³ 278.83
